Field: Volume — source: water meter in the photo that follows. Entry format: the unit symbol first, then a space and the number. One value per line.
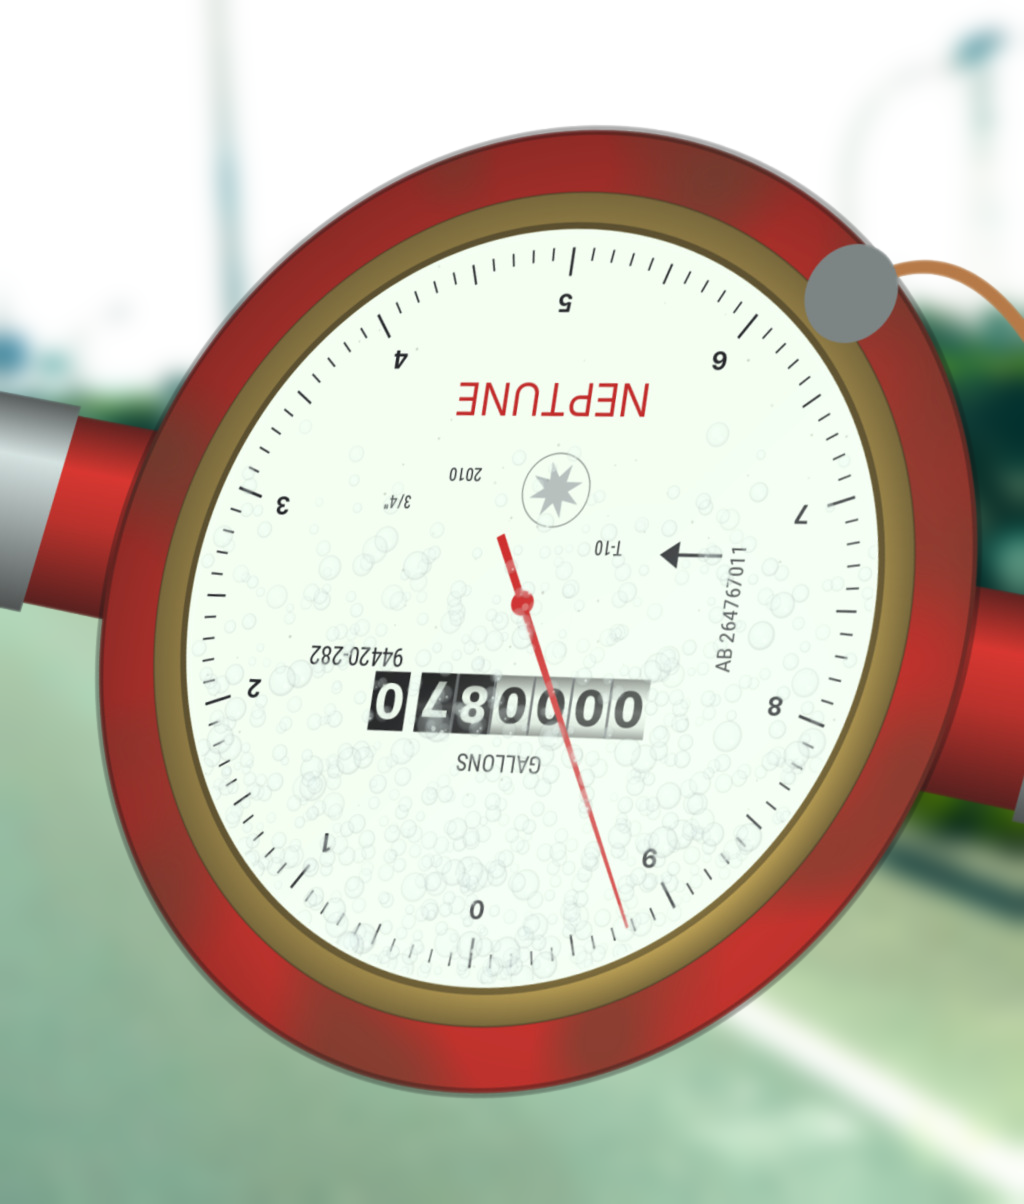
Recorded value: gal 869.2
